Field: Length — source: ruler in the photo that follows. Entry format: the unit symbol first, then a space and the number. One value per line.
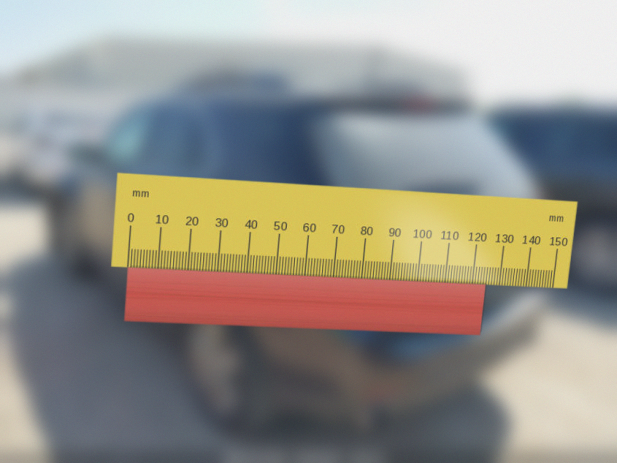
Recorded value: mm 125
